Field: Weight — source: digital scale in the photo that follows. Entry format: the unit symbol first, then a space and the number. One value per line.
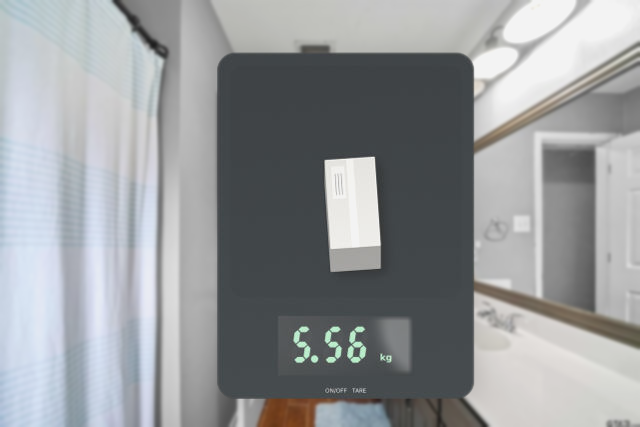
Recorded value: kg 5.56
